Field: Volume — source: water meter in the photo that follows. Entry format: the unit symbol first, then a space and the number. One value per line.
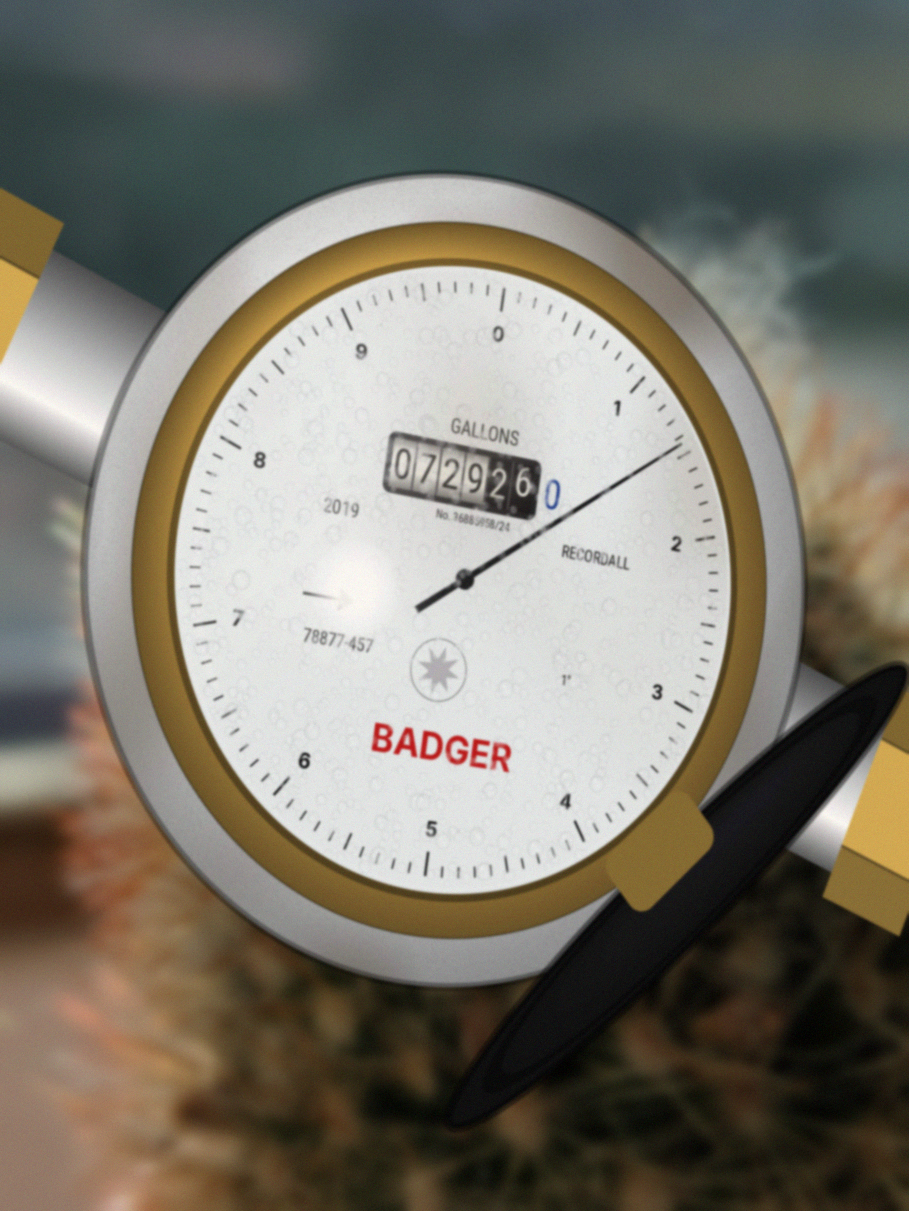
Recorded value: gal 729261.4
